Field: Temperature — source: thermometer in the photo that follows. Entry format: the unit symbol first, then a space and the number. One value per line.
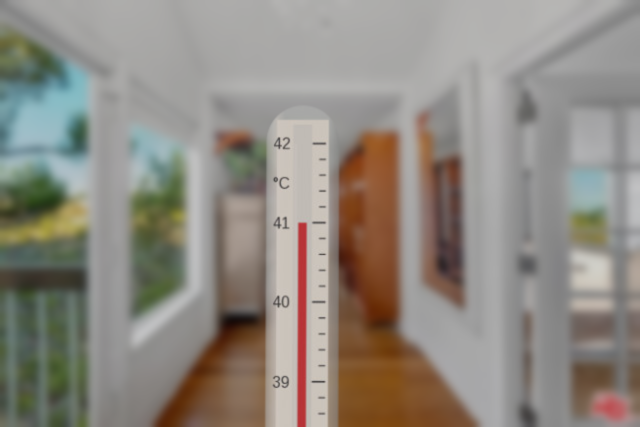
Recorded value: °C 41
